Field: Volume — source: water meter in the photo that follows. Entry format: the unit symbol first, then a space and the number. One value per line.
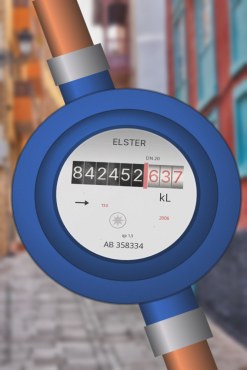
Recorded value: kL 842452.637
